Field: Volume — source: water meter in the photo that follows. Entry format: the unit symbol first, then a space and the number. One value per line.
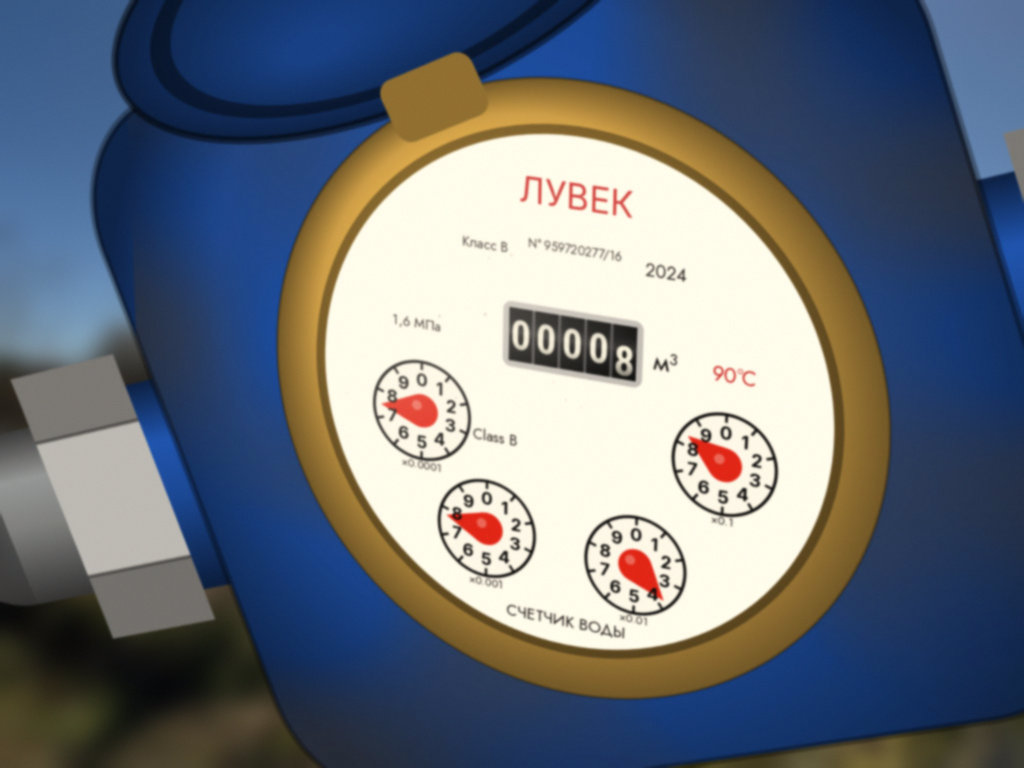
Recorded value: m³ 7.8377
